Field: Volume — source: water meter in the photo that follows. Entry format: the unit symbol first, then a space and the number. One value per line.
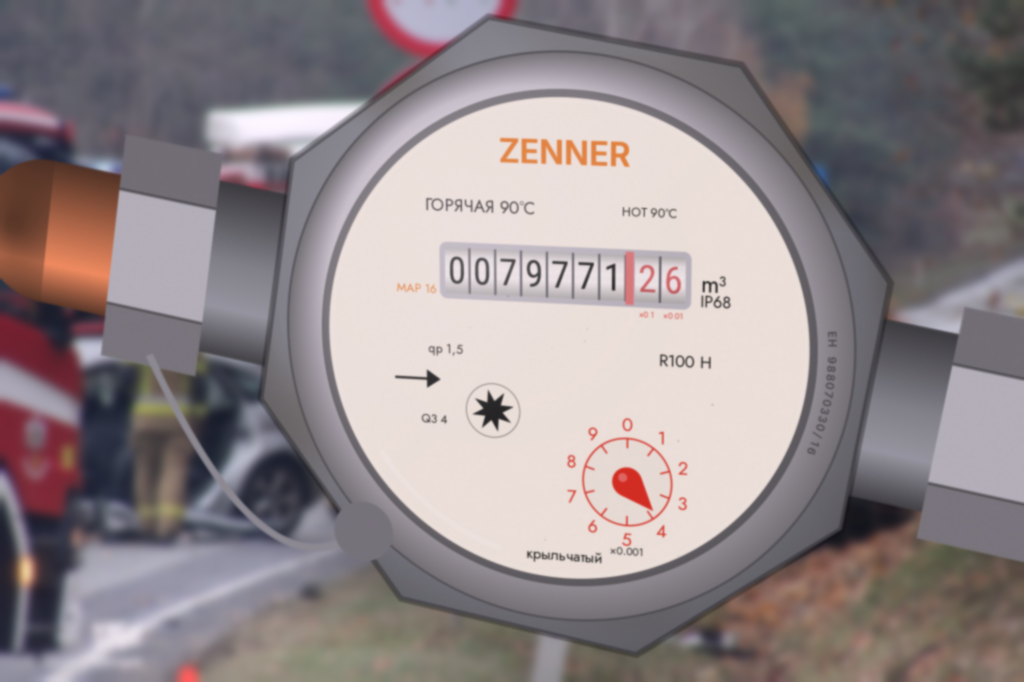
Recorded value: m³ 79771.263
